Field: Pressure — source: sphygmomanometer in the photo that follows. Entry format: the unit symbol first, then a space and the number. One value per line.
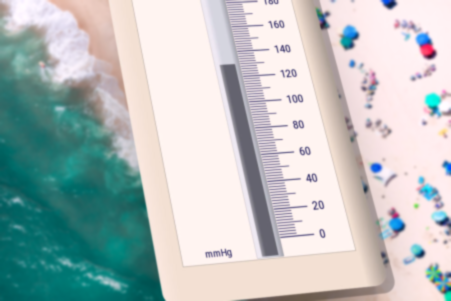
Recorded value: mmHg 130
